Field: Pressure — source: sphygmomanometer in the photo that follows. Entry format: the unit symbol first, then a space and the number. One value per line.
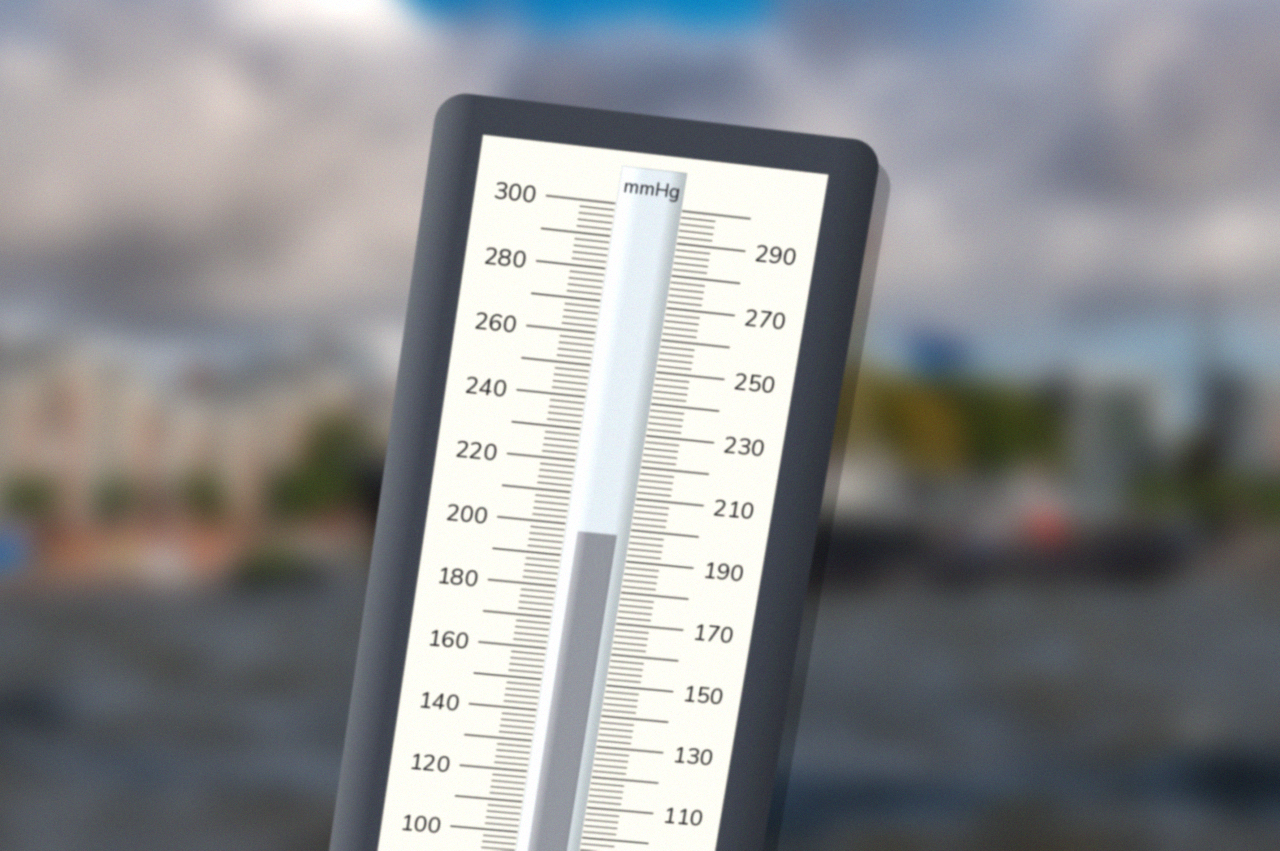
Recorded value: mmHg 198
